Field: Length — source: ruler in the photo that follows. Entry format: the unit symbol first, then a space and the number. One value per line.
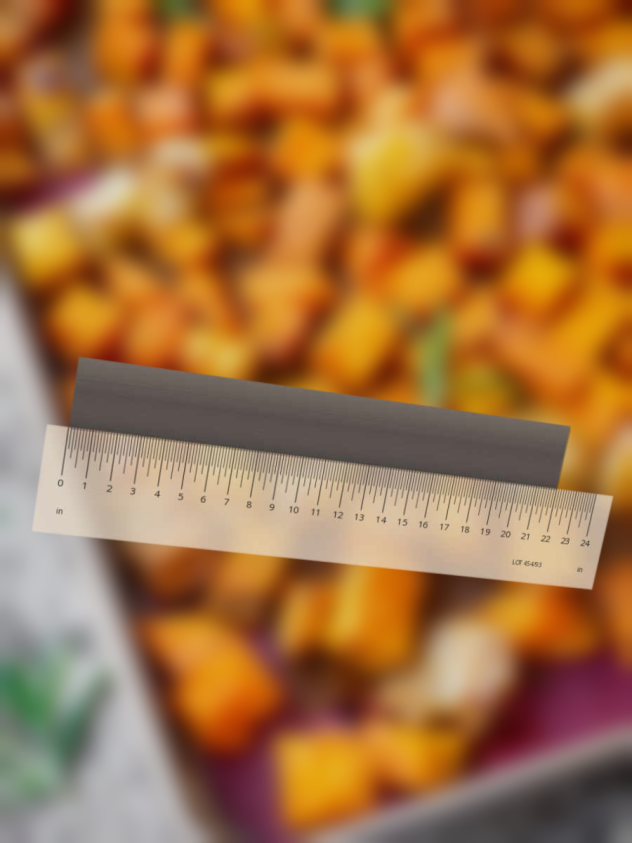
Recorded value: in 22
